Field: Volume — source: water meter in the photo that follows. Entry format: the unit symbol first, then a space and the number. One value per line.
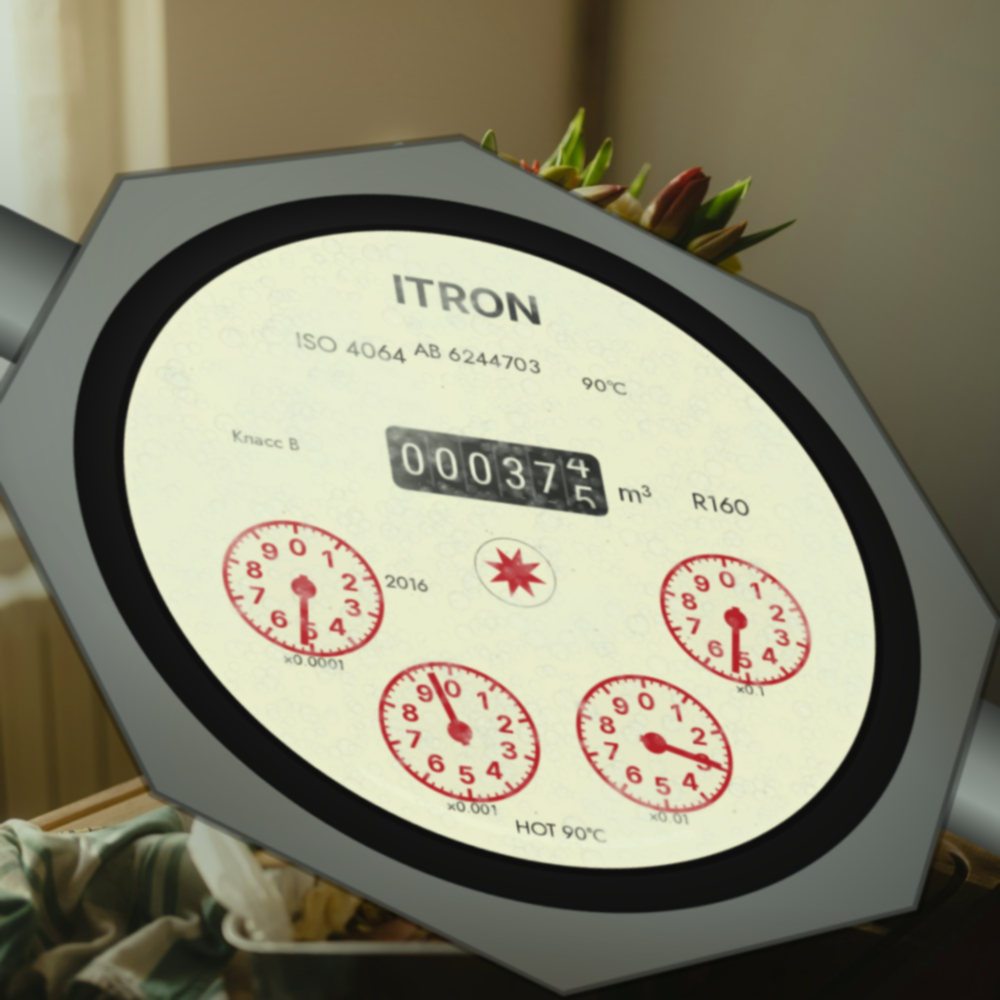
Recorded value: m³ 374.5295
